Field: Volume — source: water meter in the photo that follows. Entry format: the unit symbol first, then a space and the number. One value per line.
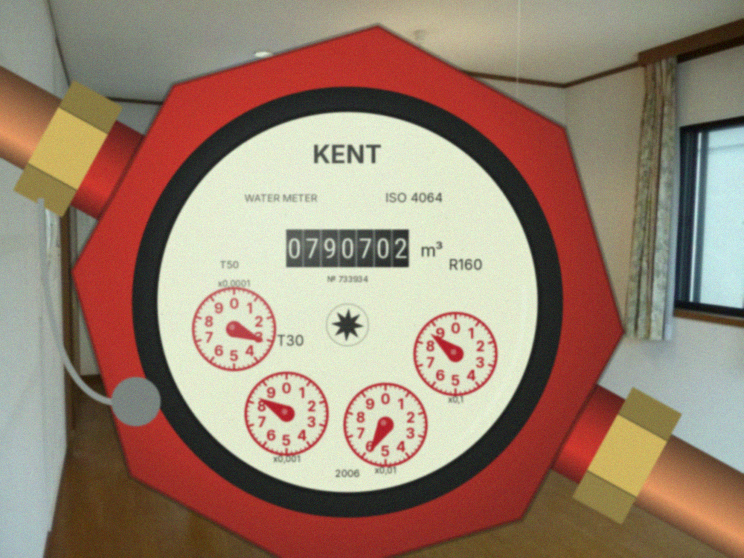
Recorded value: m³ 790702.8583
